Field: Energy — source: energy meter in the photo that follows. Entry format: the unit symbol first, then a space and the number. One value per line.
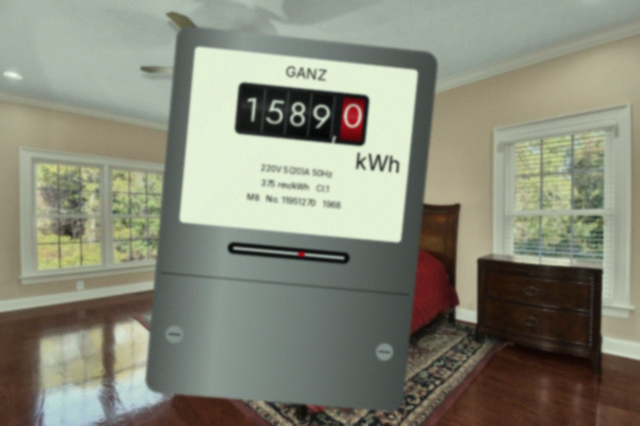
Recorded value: kWh 1589.0
